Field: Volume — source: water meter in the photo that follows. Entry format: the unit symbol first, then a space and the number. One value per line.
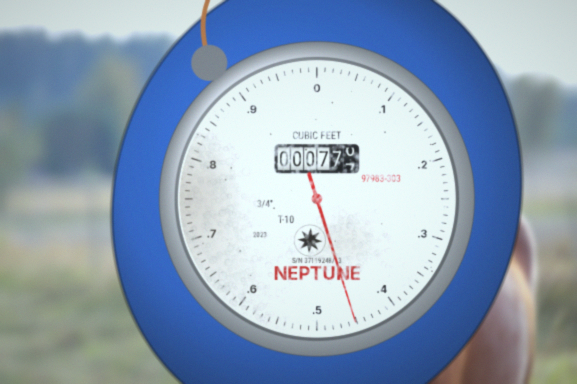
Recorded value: ft³ 776.45
